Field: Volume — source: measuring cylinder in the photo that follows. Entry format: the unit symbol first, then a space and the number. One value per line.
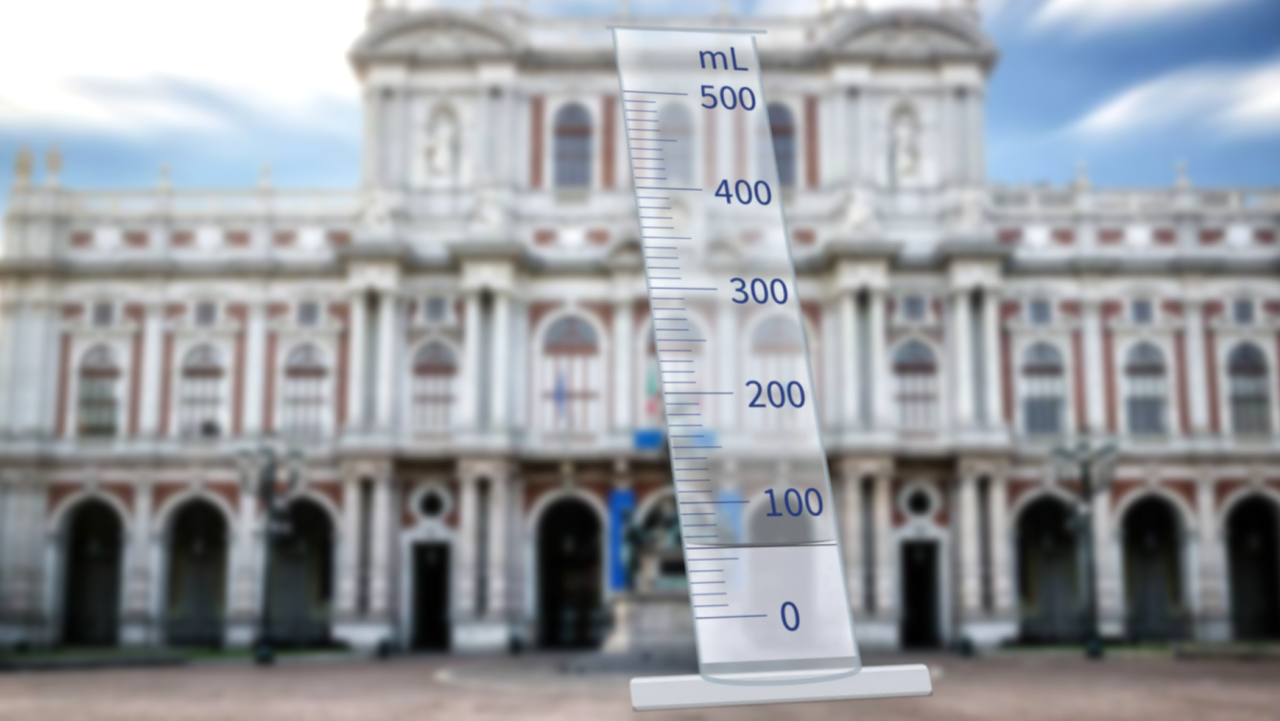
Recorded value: mL 60
